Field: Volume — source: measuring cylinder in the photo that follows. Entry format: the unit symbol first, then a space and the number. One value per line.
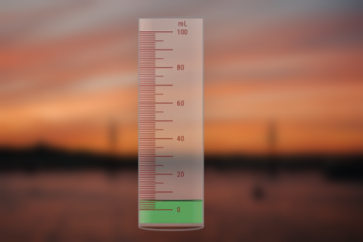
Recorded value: mL 5
